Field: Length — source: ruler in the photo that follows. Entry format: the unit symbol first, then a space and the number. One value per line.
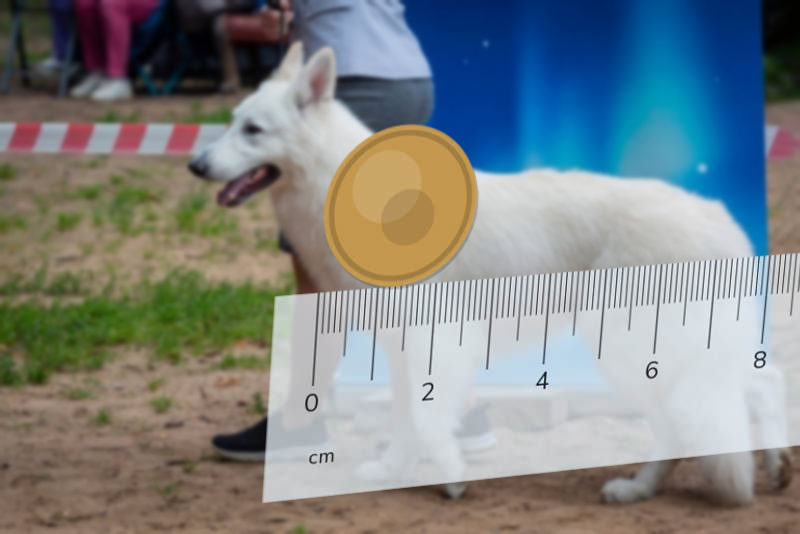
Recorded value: cm 2.6
